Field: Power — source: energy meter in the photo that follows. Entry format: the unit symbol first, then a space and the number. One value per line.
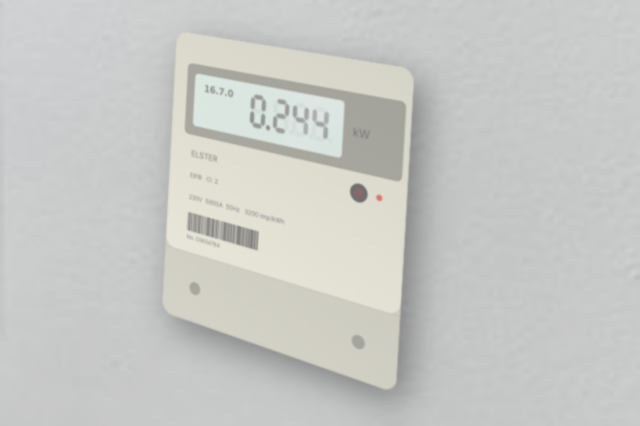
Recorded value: kW 0.244
